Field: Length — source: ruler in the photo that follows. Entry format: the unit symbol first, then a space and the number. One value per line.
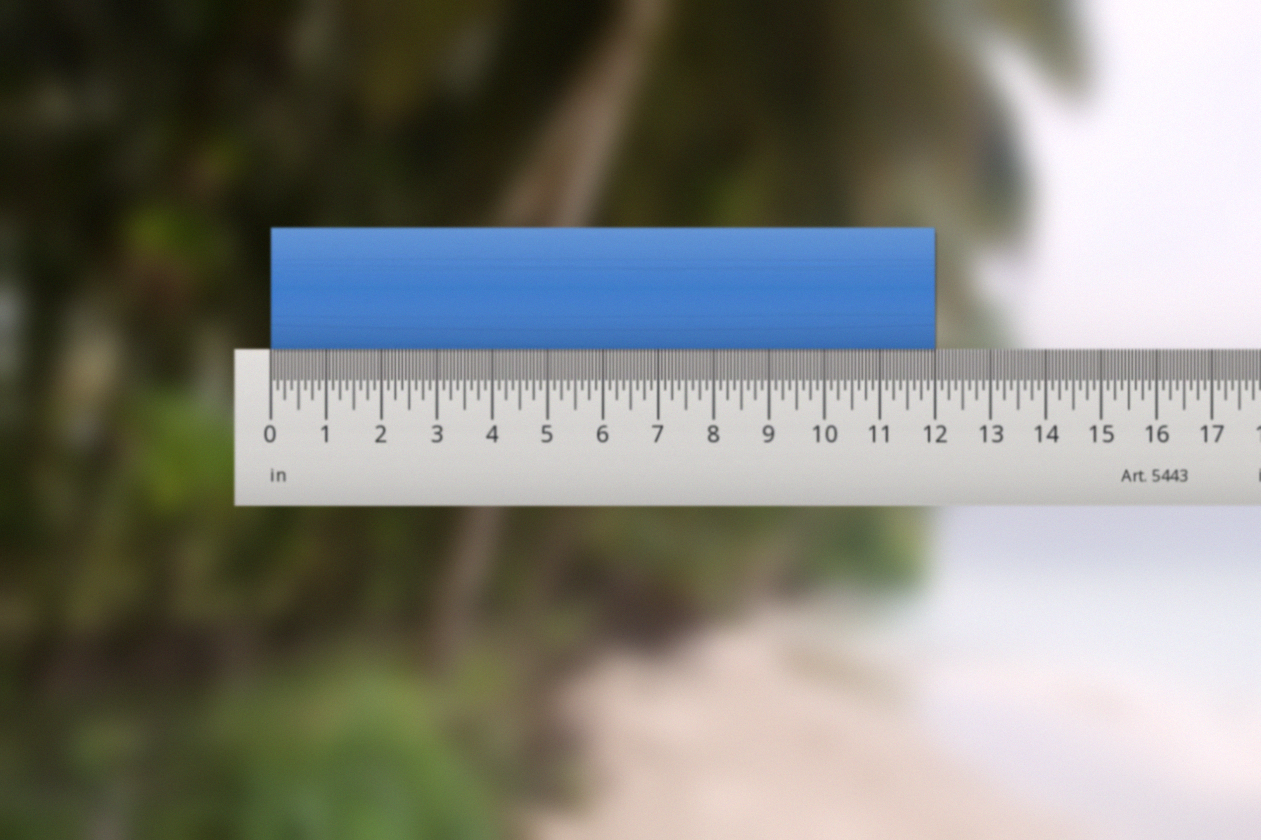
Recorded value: in 12
